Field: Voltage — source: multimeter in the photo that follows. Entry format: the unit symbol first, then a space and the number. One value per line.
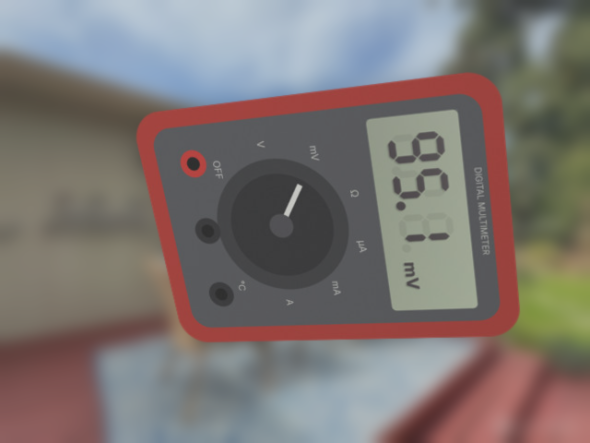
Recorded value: mV 95.1
